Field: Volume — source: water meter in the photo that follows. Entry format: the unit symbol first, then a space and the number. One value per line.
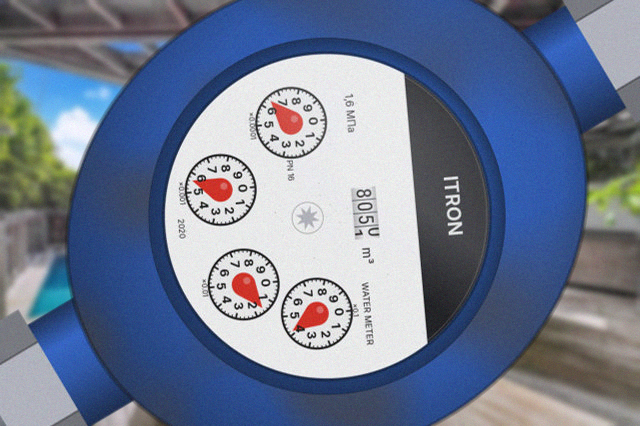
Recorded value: m³ 8050.4156
